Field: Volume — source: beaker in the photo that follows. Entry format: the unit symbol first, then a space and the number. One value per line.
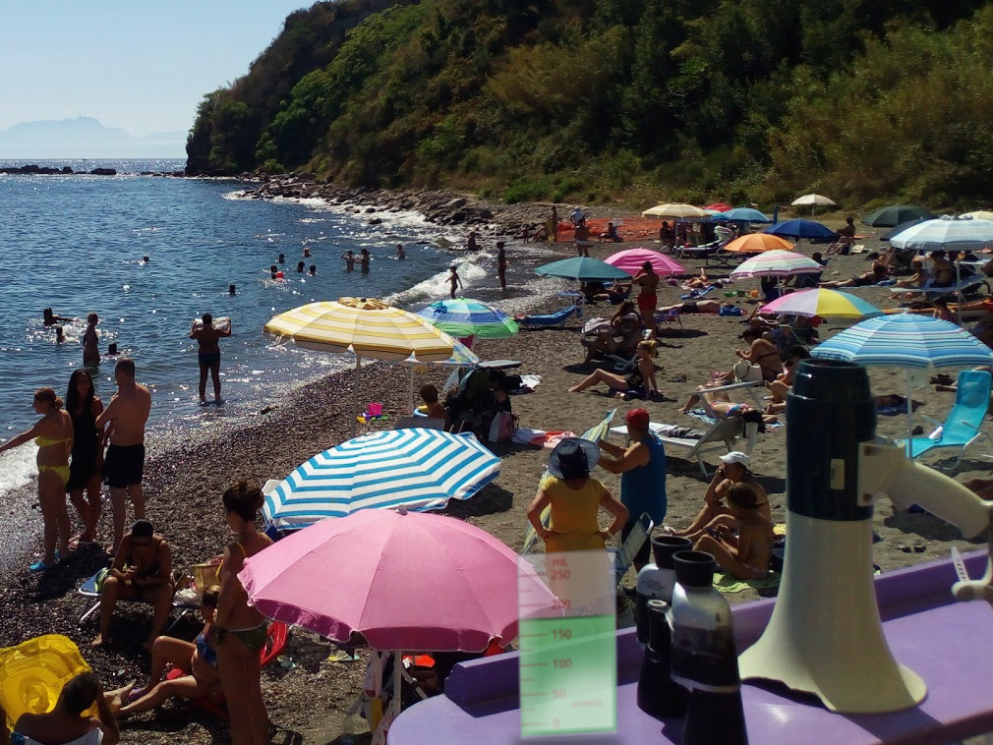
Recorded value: mL 175
